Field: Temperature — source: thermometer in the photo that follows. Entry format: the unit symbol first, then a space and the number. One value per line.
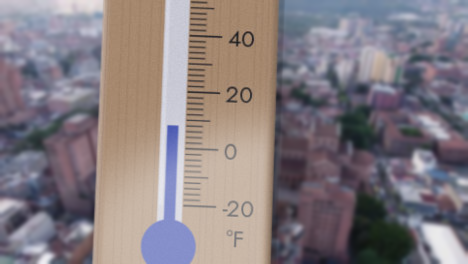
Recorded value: °F 8
